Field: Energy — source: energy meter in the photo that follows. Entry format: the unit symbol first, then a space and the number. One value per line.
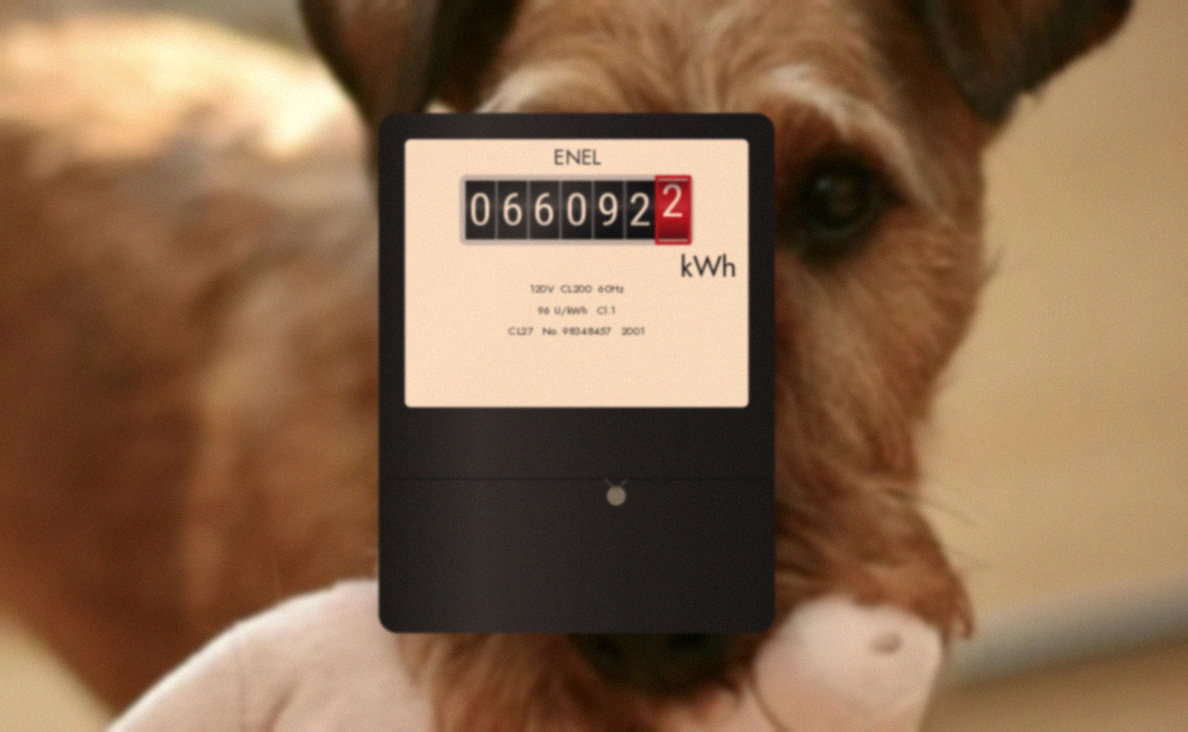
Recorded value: kWh 66092.2
